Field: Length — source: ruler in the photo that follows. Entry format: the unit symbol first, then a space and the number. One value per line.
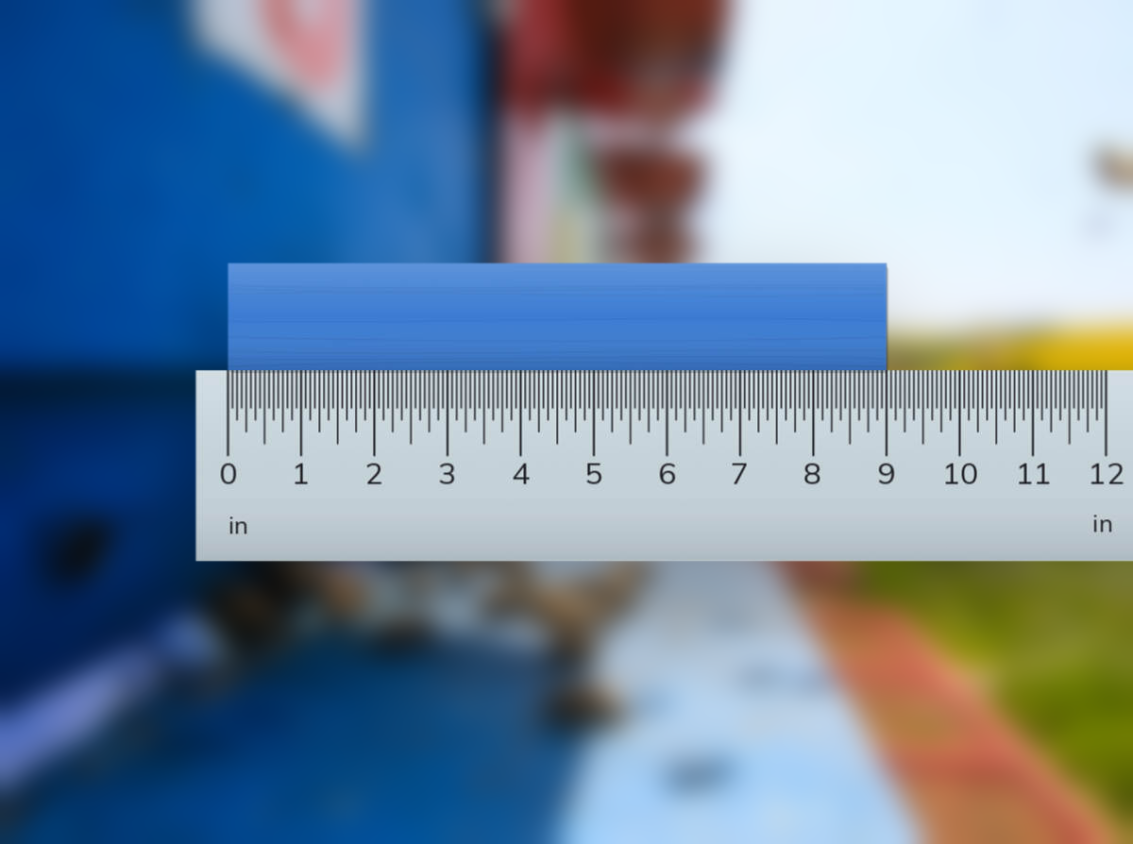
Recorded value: in 9
